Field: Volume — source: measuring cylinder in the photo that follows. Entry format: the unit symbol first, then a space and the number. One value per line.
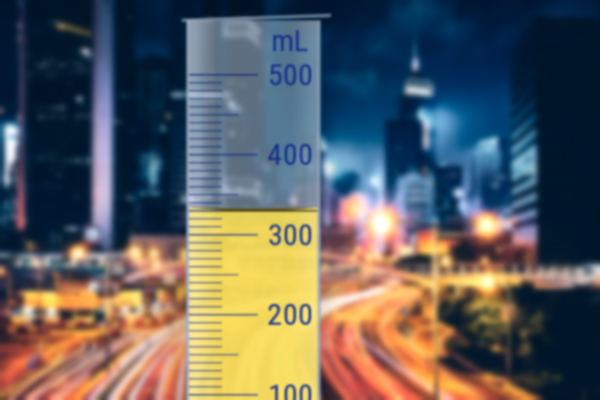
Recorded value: mL 330
